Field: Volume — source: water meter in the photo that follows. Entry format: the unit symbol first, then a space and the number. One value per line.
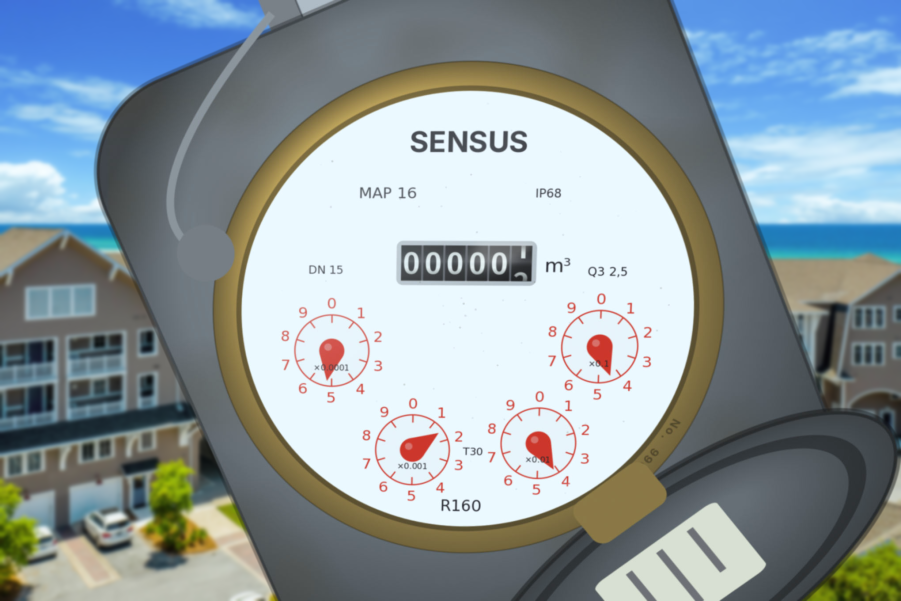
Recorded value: m³ 1.4415
